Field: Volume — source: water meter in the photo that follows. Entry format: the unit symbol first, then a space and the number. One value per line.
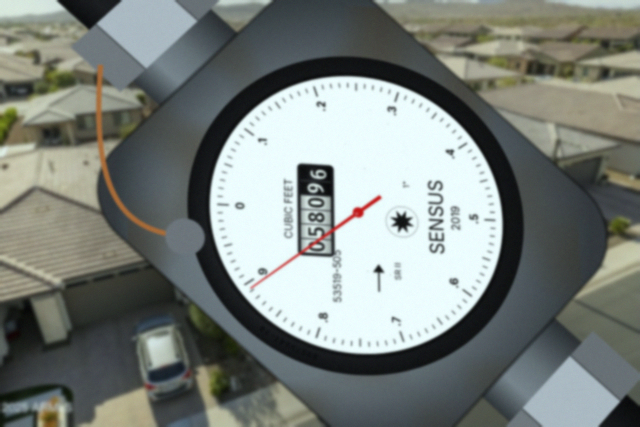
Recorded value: ft³ 58095.89
